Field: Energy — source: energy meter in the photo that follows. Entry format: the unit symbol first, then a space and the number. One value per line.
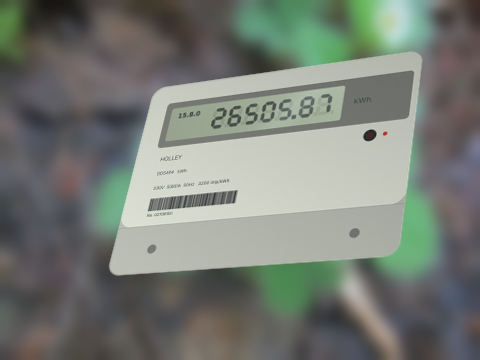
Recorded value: kWh 26505.87
